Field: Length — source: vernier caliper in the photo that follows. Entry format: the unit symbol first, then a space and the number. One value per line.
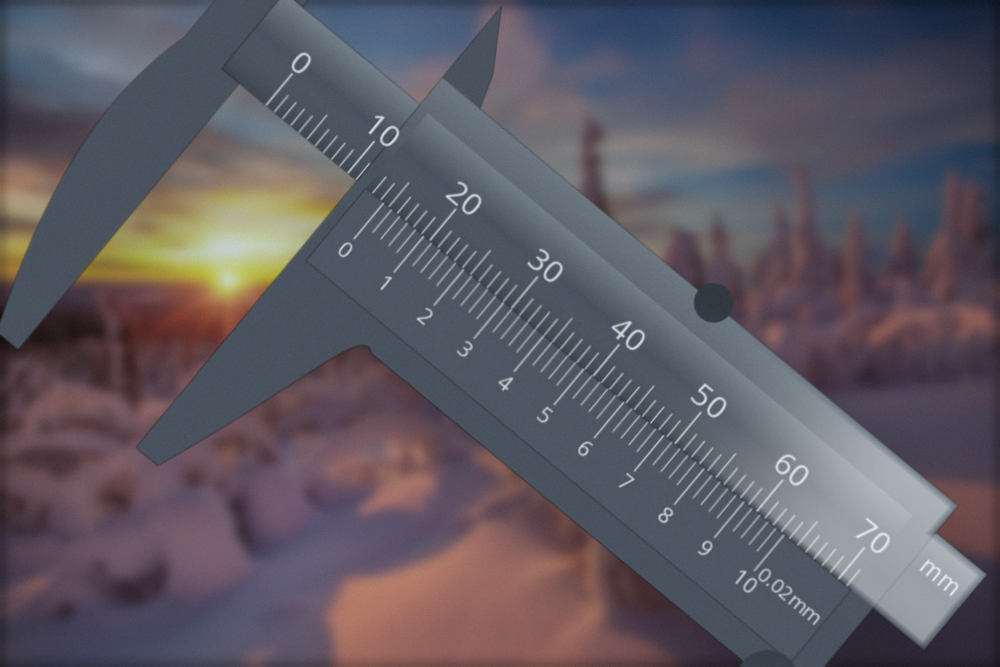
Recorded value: mm 14.4
